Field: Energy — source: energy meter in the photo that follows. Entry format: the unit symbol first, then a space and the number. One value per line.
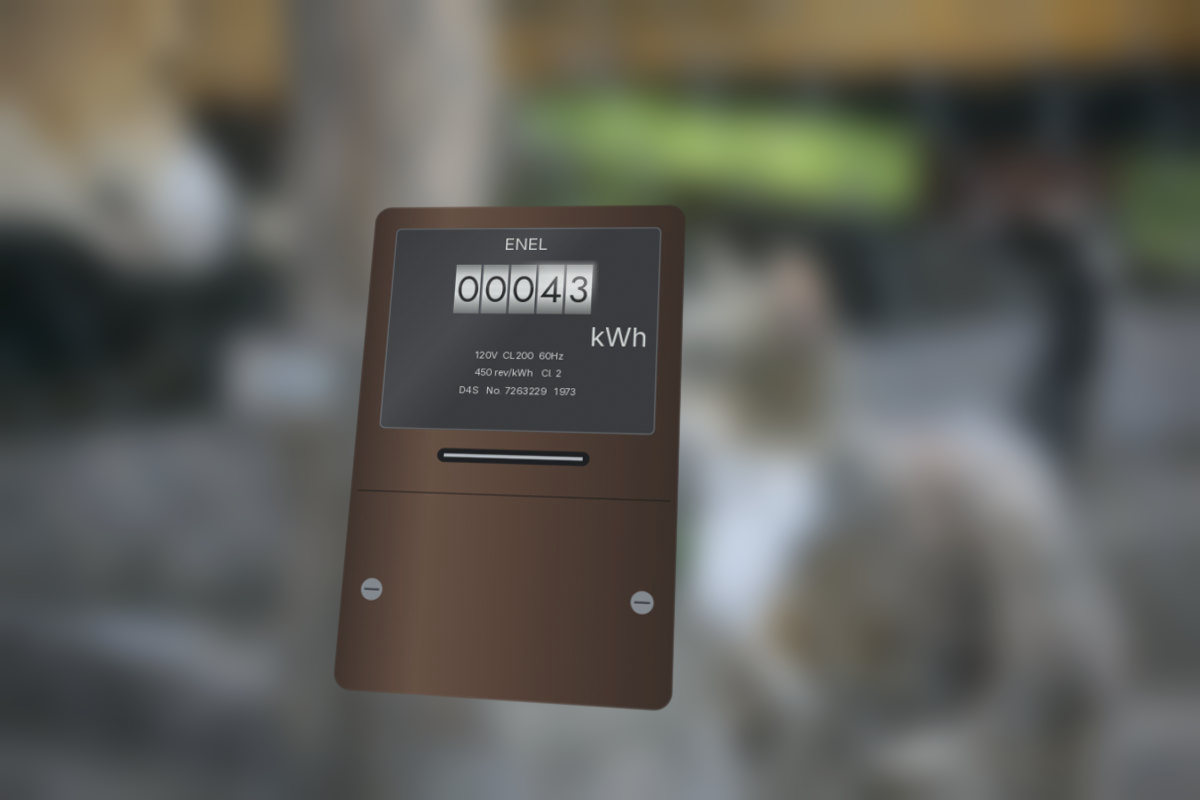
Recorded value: kWh 43
